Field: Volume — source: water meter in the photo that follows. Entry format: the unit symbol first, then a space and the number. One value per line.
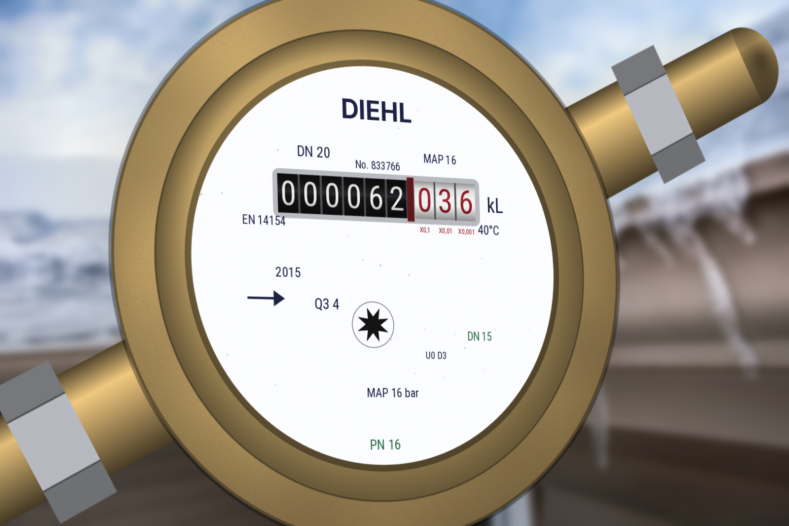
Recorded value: kL 62.036
